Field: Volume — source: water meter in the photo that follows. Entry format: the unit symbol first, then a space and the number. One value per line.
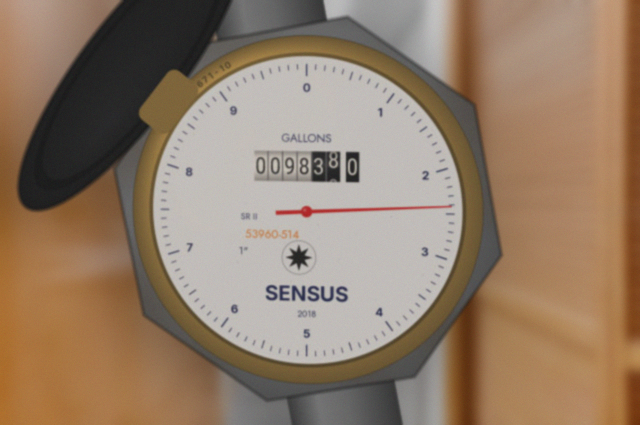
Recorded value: gal 98382.4
